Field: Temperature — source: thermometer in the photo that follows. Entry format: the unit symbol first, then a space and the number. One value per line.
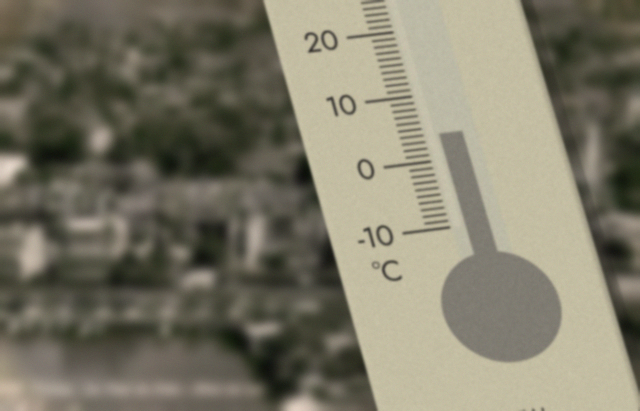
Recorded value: °C 4
